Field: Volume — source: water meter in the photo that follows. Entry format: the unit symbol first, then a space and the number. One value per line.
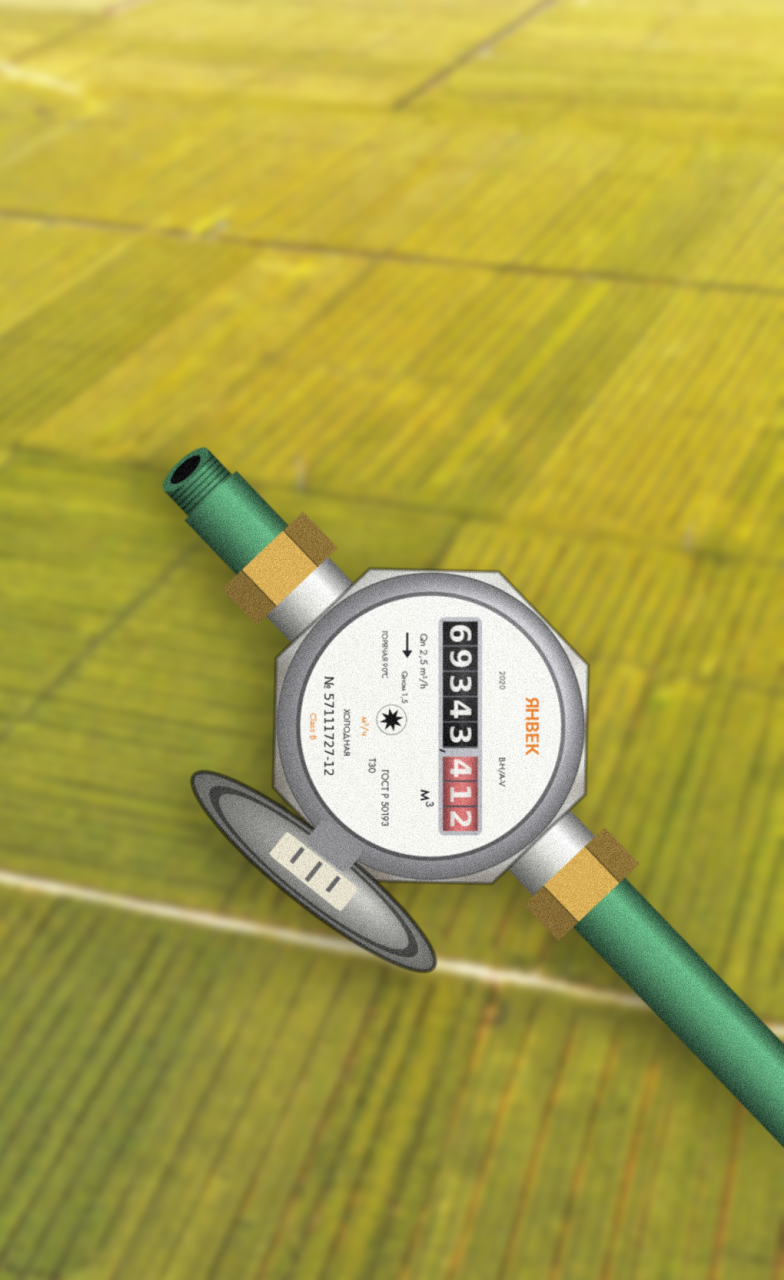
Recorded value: m³ 69343.412
